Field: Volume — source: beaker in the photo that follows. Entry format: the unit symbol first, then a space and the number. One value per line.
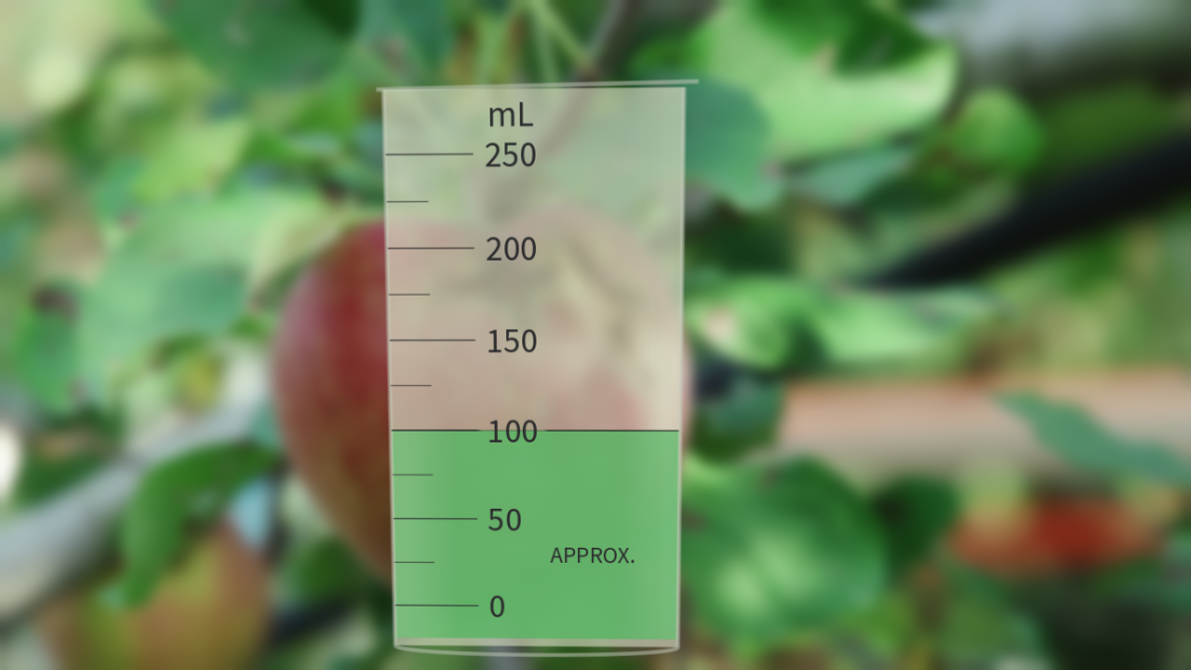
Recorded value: mL 100
